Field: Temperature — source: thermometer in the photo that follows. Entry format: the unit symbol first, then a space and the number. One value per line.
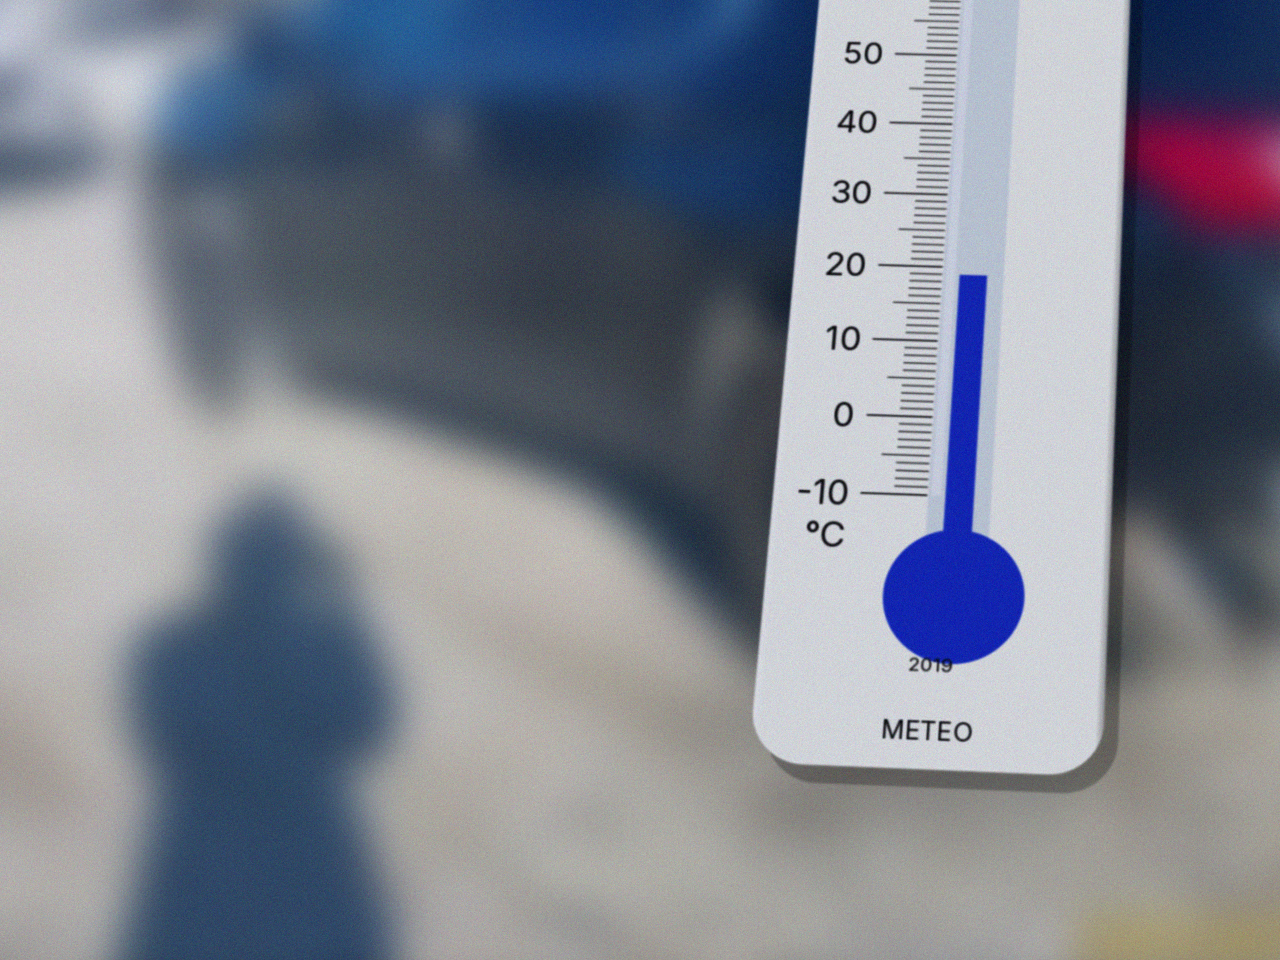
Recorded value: °C 19
